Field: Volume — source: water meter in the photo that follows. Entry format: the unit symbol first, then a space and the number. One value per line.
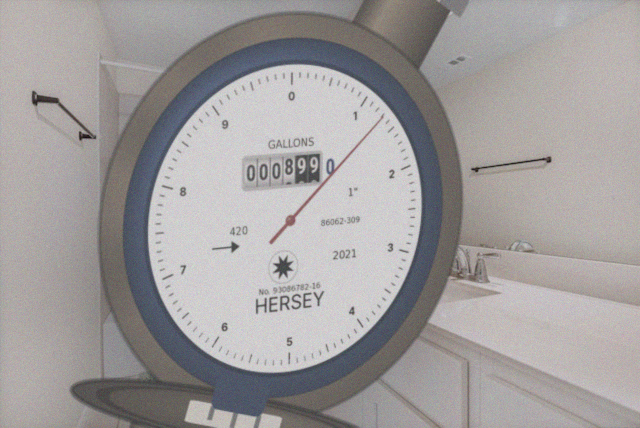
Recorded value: gal 8991.3
